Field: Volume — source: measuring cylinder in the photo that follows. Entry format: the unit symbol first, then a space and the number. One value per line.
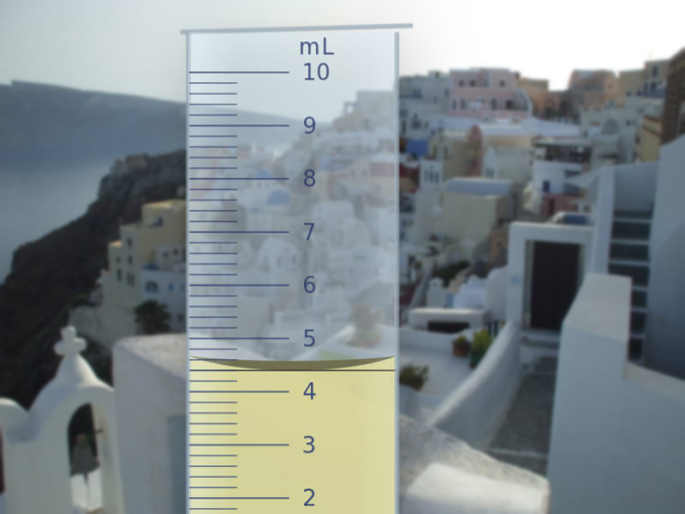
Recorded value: mL 4.4
